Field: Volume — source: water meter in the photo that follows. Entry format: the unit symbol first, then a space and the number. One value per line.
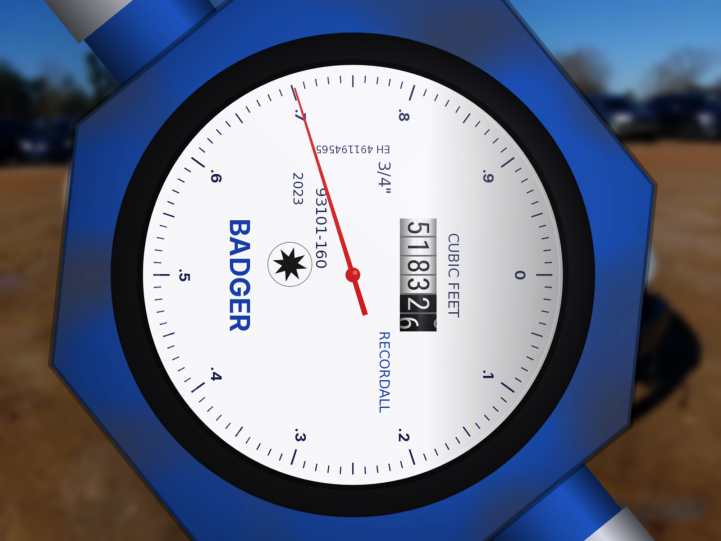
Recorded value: ft³ 518325.70
